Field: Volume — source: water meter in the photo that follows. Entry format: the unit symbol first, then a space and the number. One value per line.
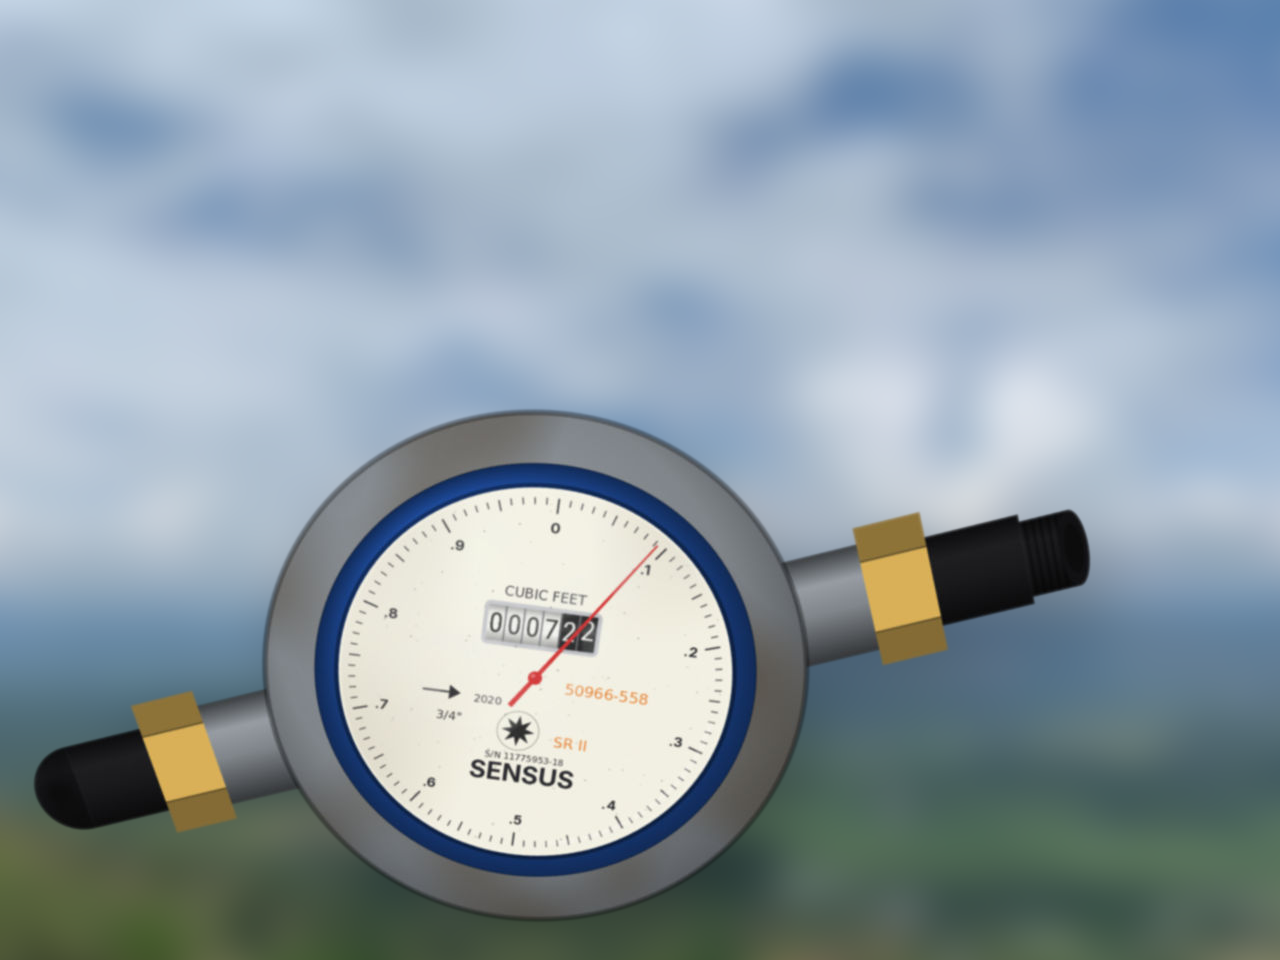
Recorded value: ft³ 722.09
